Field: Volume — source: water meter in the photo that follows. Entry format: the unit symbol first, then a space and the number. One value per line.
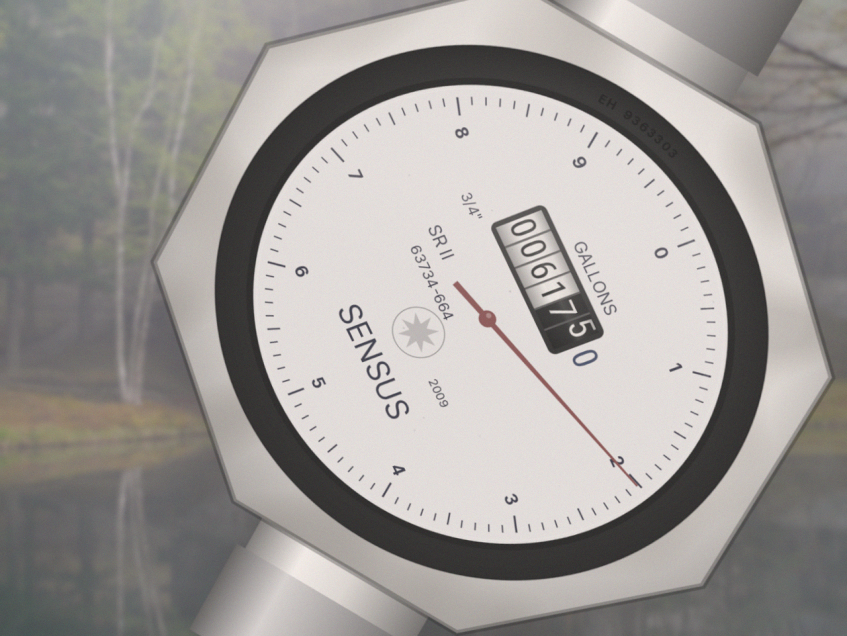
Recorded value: gal 61752.0
